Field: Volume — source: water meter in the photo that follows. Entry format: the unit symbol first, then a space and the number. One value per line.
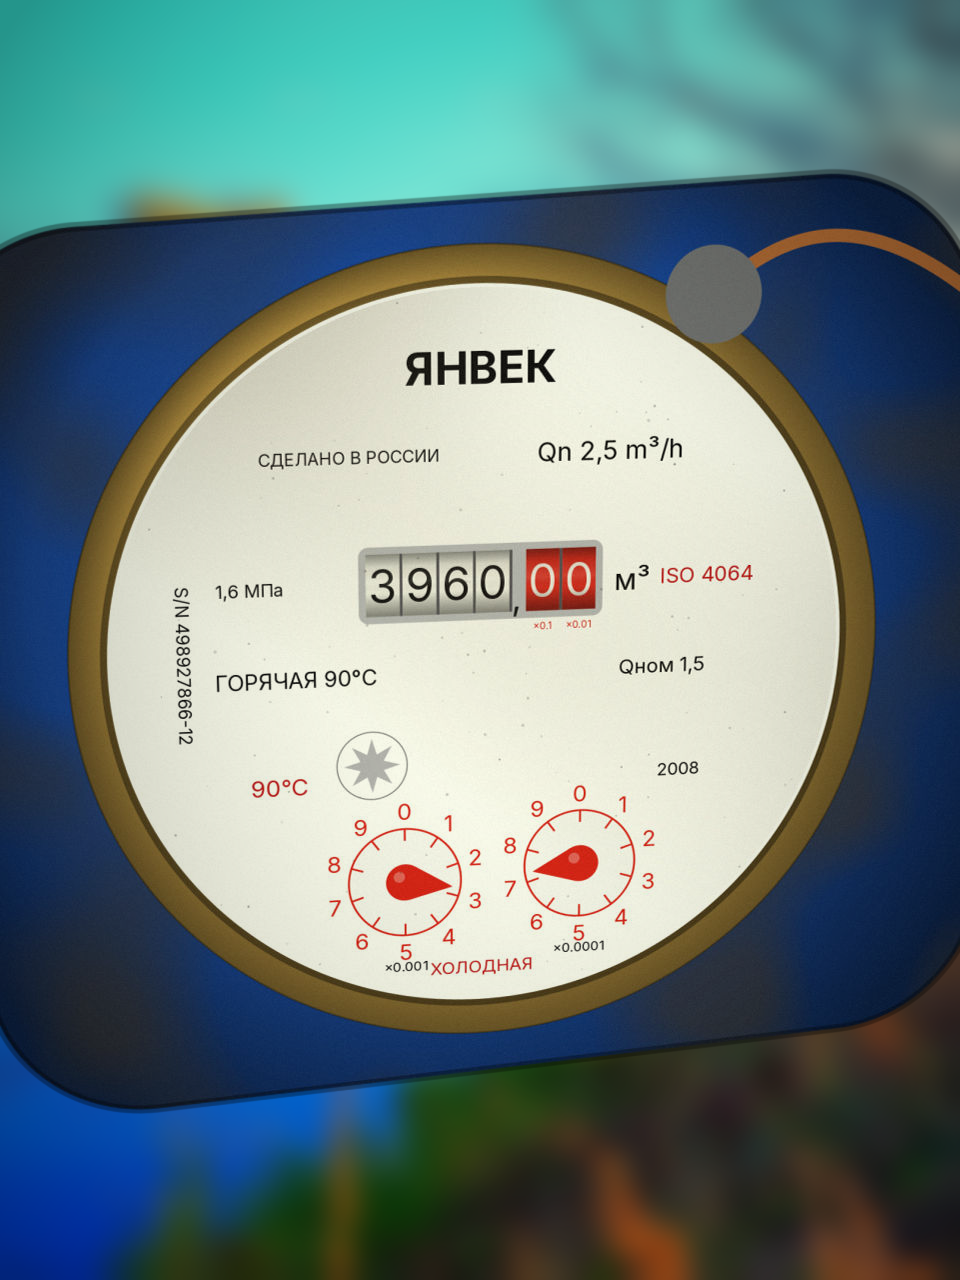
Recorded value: m³ 3960.0027
